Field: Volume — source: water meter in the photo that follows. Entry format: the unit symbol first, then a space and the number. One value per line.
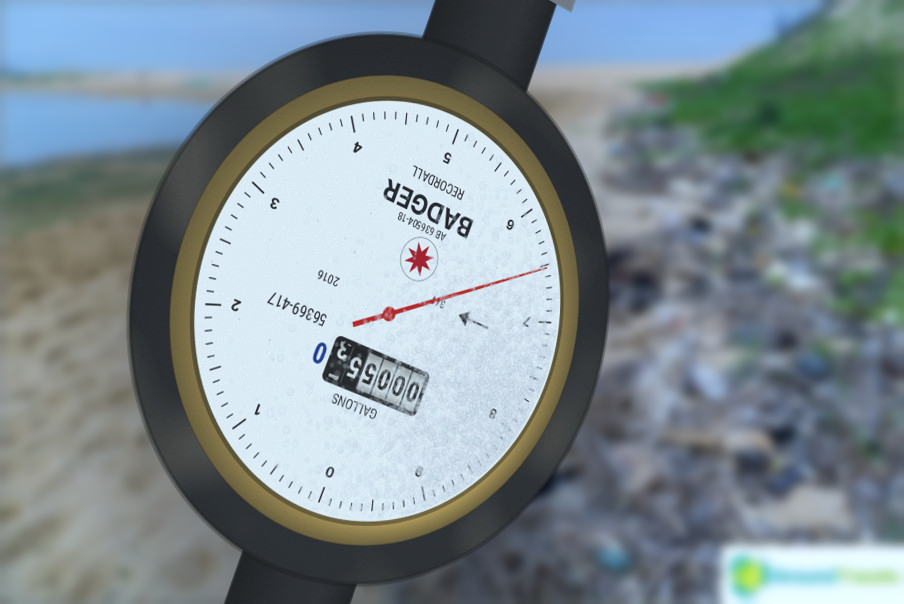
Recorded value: gal 5526.5
